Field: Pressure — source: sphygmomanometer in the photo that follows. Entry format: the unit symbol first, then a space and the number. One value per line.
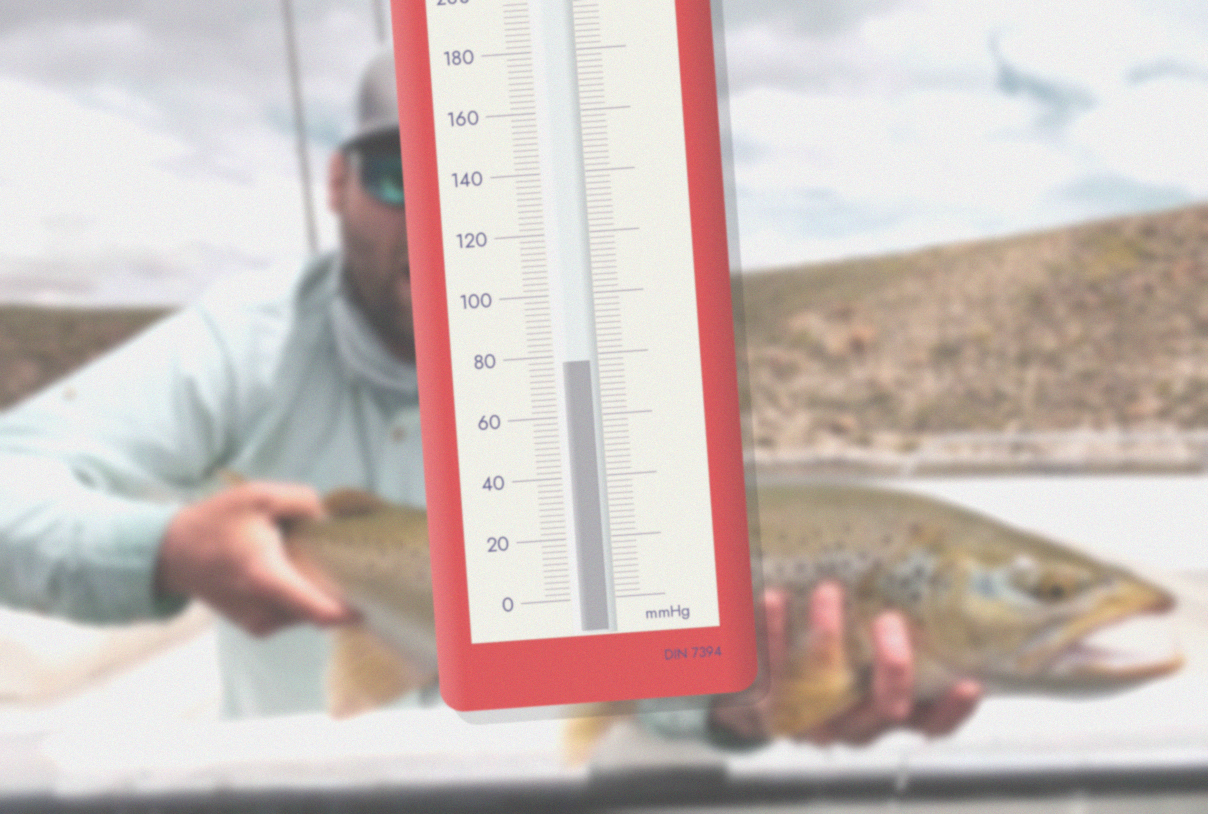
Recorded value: mmHg 78
